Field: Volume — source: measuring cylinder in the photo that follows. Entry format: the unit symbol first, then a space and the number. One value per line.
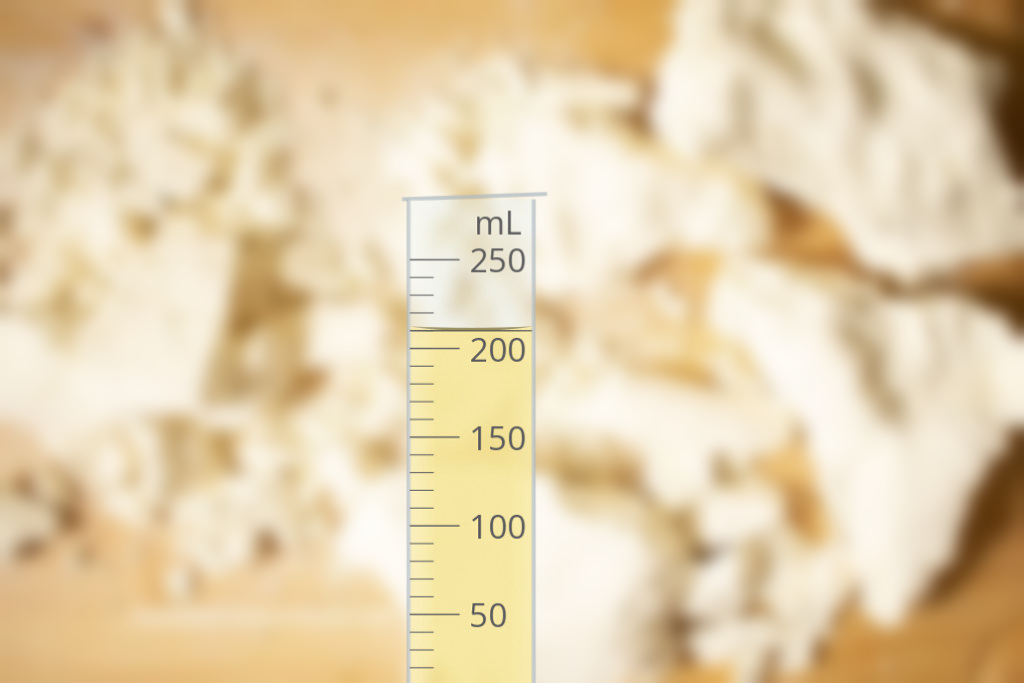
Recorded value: mL 210
